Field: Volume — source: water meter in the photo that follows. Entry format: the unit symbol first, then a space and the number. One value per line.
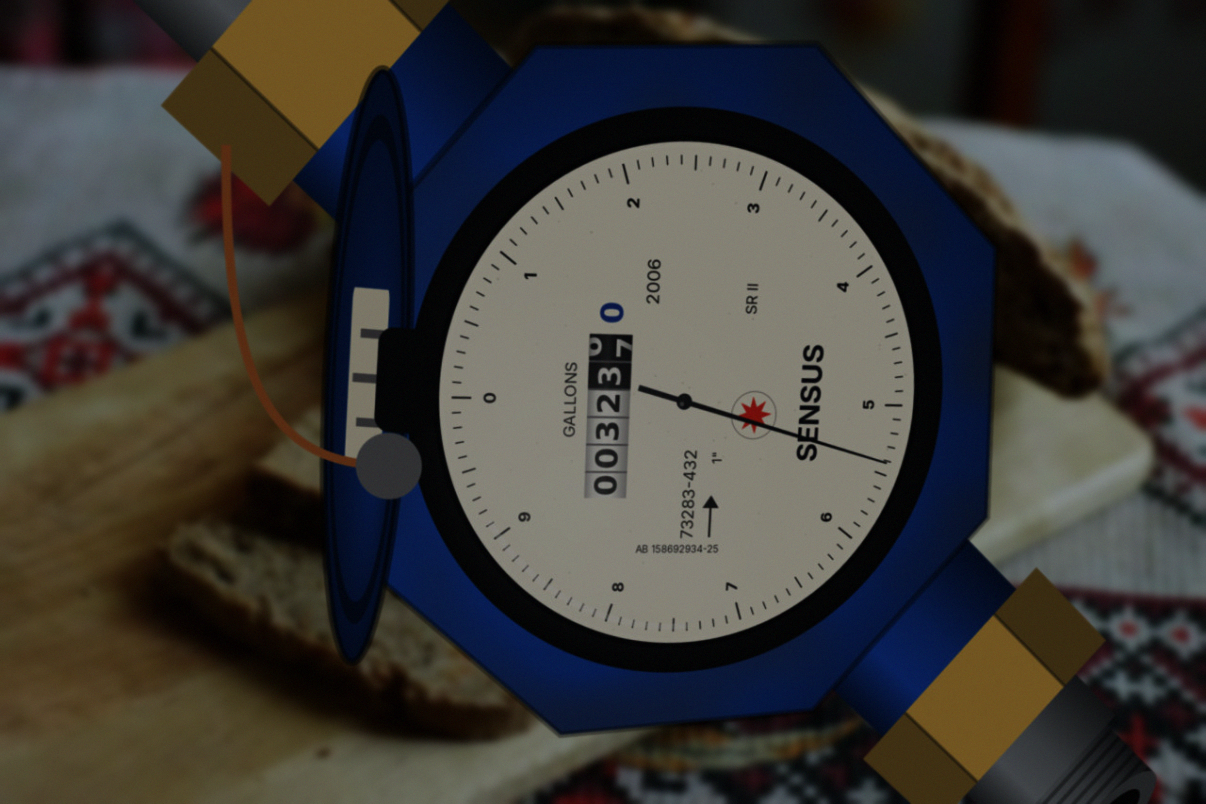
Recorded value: gal 32365.4
